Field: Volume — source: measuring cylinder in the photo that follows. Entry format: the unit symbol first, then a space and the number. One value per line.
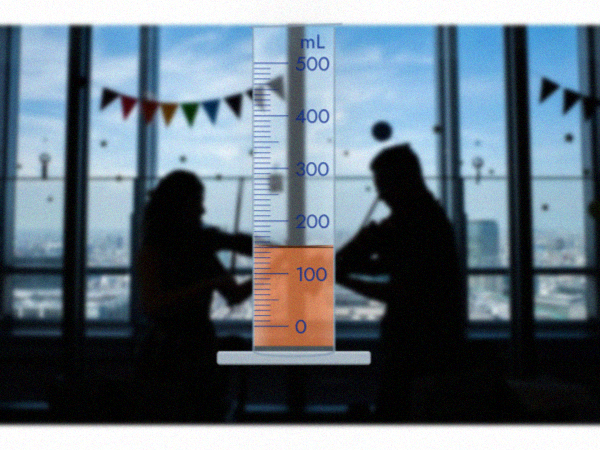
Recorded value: mL 150
